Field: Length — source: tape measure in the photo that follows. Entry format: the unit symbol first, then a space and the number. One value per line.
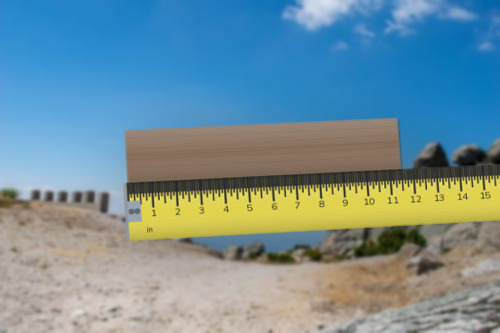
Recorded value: in 11.5
